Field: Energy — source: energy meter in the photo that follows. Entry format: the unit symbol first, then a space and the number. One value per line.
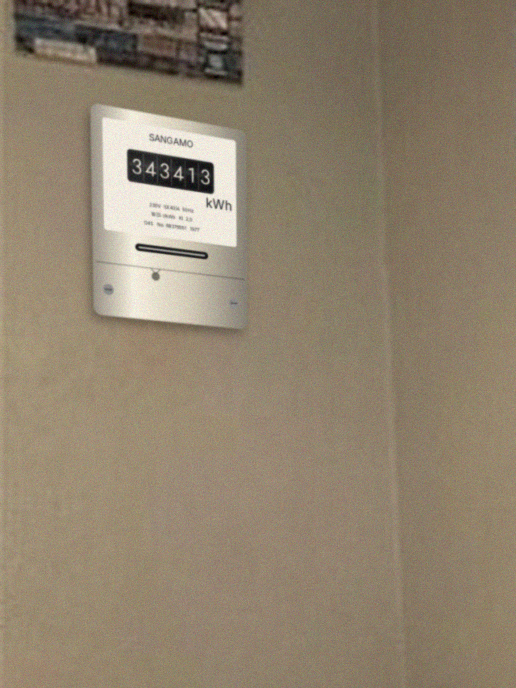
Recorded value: kWh 343413
